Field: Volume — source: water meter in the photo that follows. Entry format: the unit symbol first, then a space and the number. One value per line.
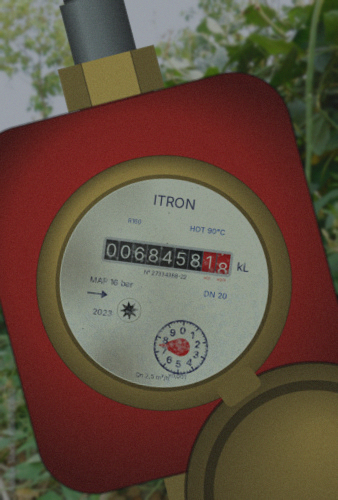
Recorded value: kL 68458.177
